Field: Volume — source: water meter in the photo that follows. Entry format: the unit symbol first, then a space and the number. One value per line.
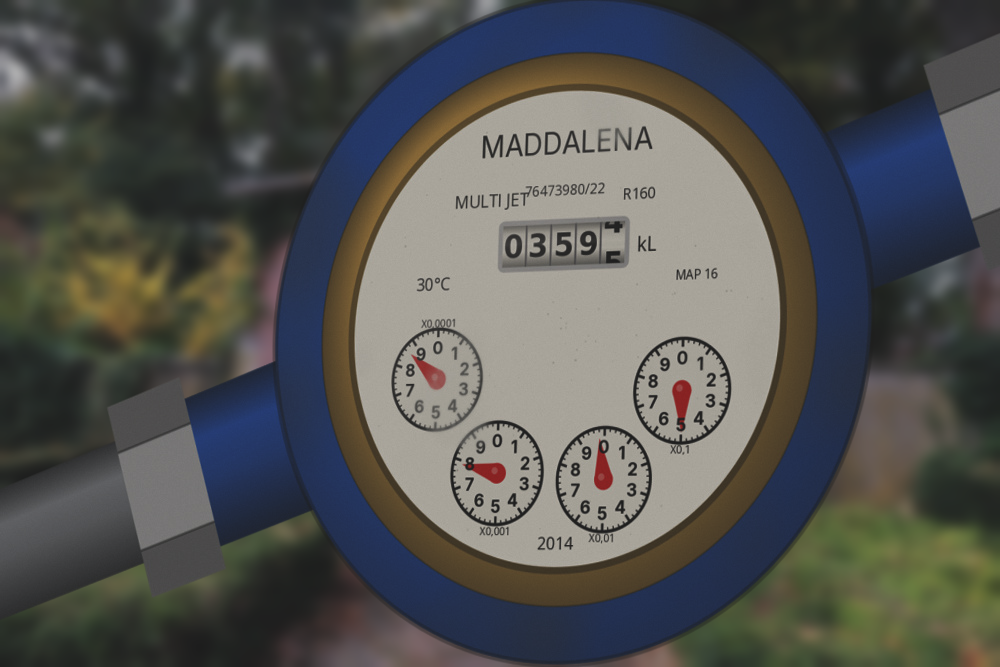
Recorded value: kL 3594.4978
